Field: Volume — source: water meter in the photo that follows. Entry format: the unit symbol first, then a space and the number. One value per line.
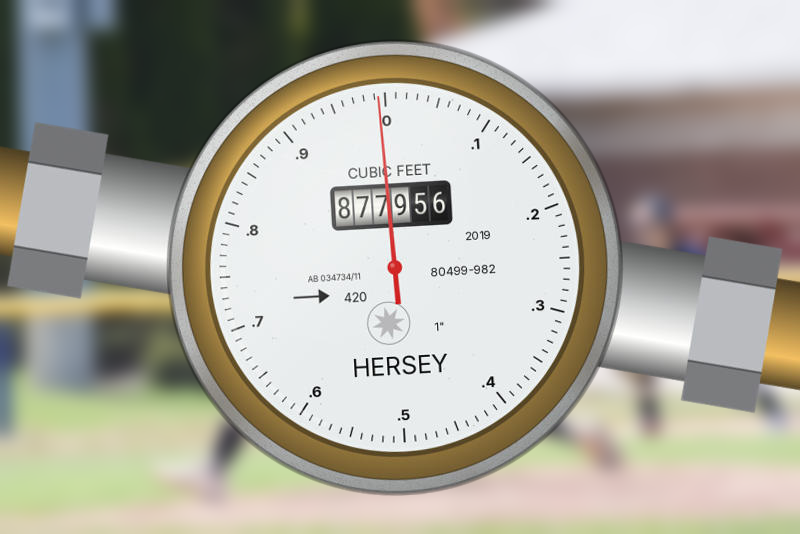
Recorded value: ft³ 877955.99
